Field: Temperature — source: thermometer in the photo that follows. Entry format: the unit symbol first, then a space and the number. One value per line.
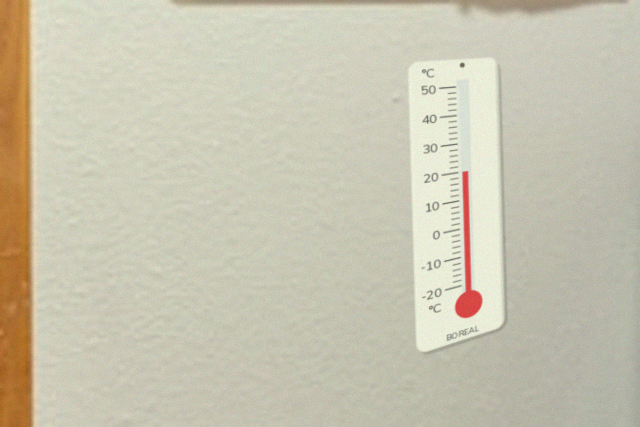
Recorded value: °C 20
